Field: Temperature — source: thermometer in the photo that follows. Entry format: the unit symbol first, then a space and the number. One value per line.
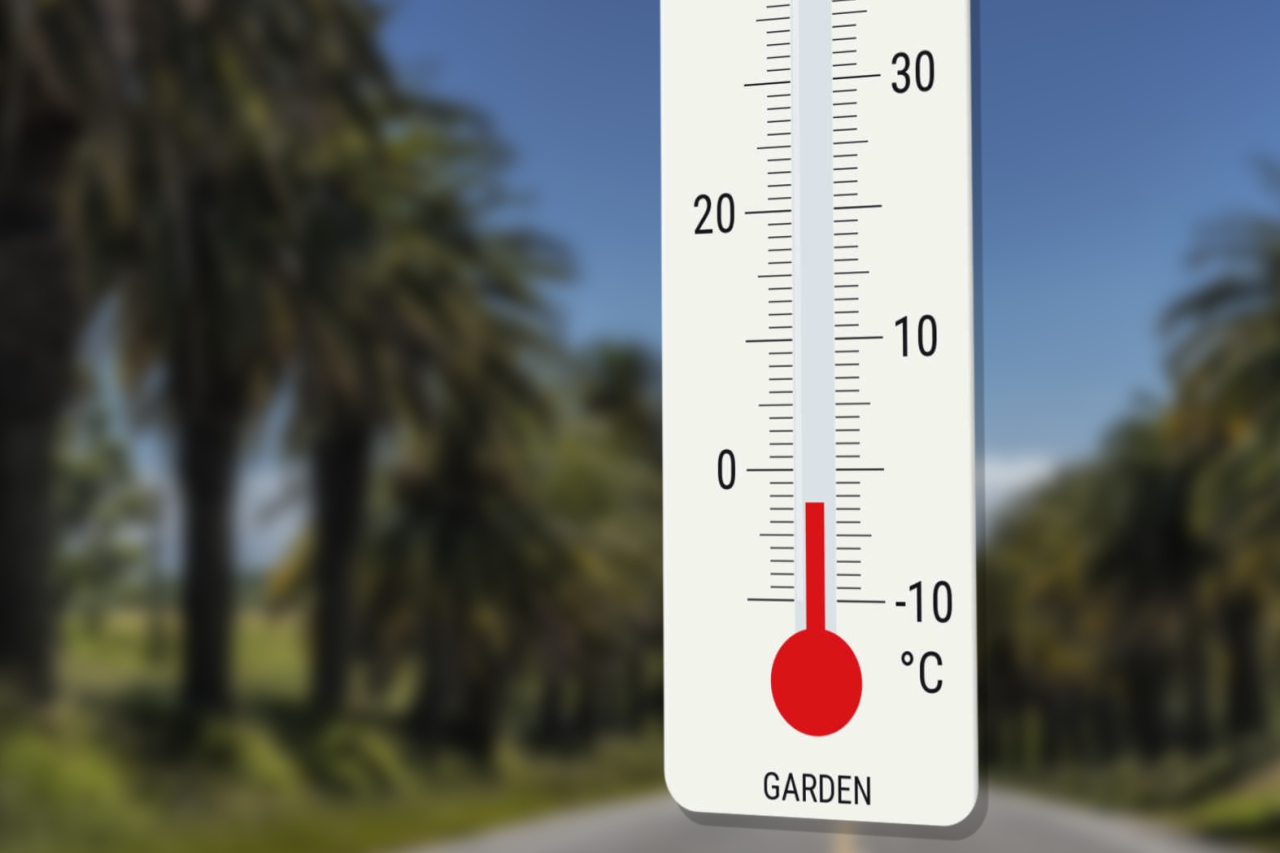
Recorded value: °C -2.5
